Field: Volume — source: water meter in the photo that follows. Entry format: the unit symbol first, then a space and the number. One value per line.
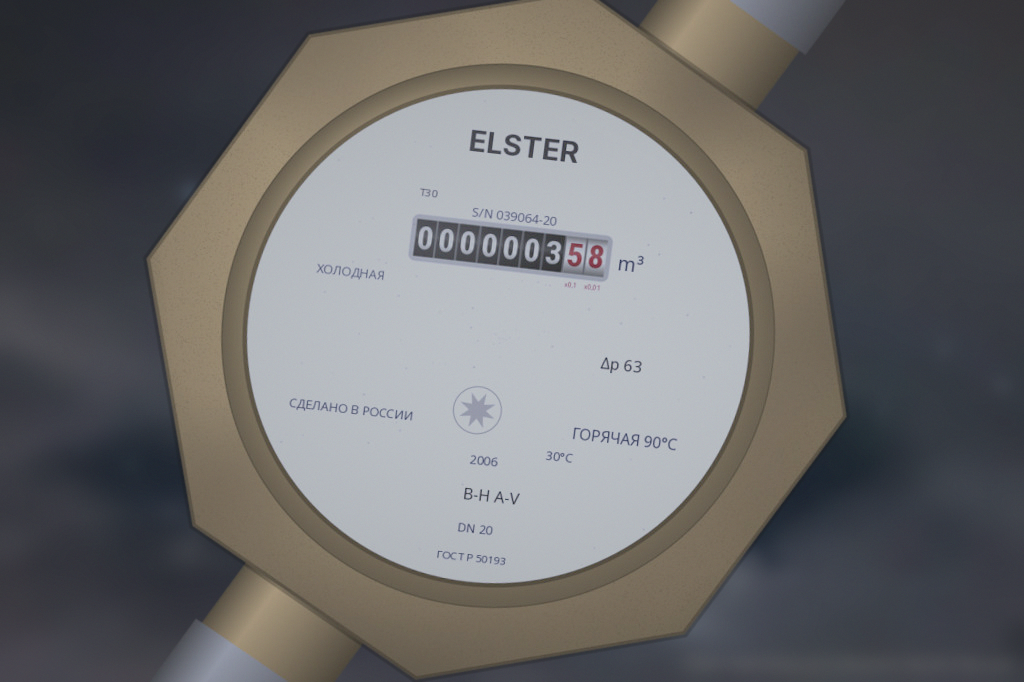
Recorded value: m³ 3.58
